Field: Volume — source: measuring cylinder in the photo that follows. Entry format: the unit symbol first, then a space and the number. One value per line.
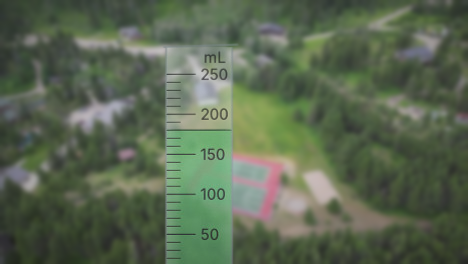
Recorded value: mL 180
